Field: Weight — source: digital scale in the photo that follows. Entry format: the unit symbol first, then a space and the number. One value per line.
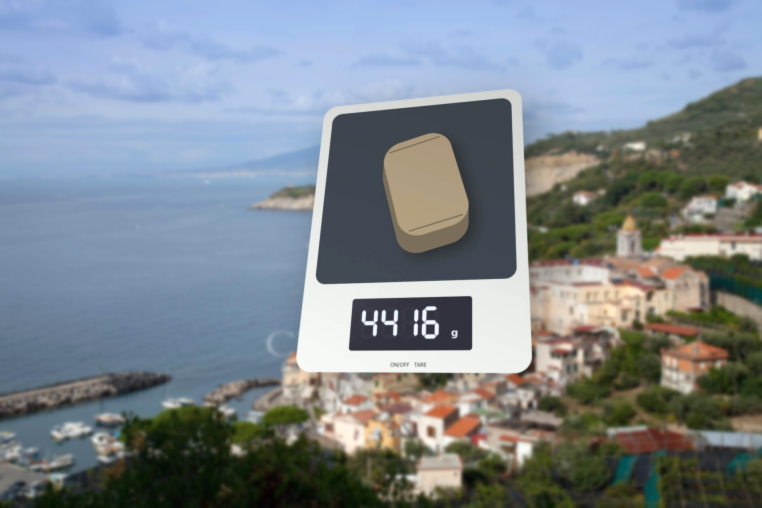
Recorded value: g 4416
